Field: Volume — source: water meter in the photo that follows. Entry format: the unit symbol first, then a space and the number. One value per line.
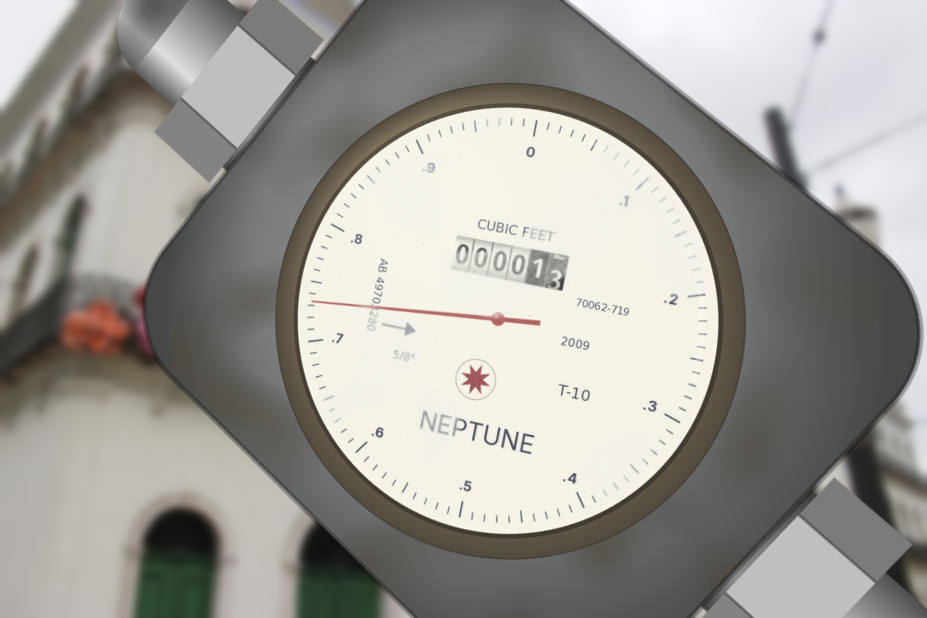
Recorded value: ft³ 12.73
